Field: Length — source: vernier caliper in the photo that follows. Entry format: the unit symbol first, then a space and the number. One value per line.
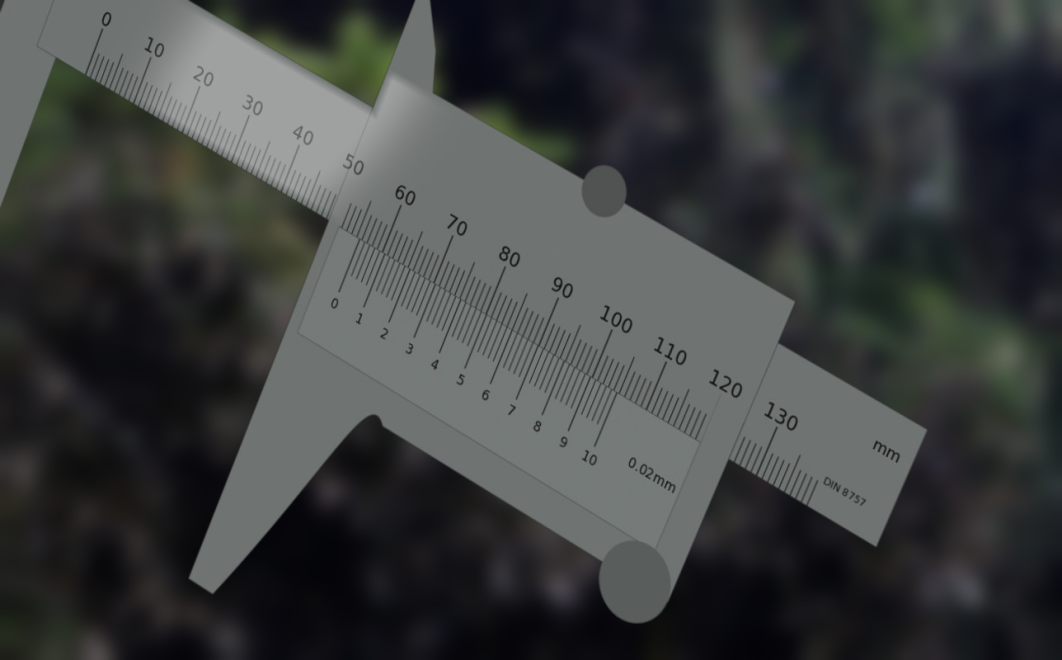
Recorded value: mm 55.6
